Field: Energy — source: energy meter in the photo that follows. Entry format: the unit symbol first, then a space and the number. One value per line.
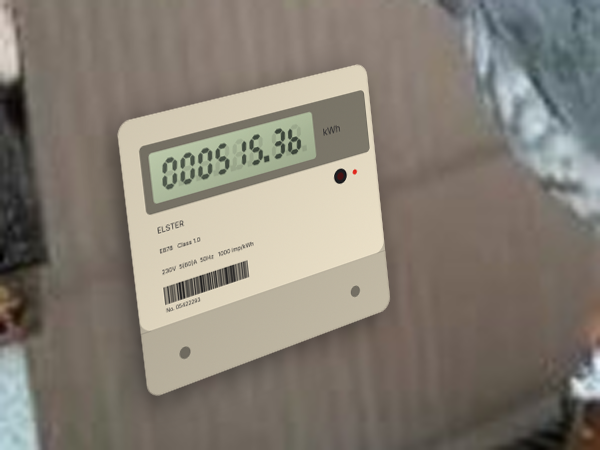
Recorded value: kWh 515.36
